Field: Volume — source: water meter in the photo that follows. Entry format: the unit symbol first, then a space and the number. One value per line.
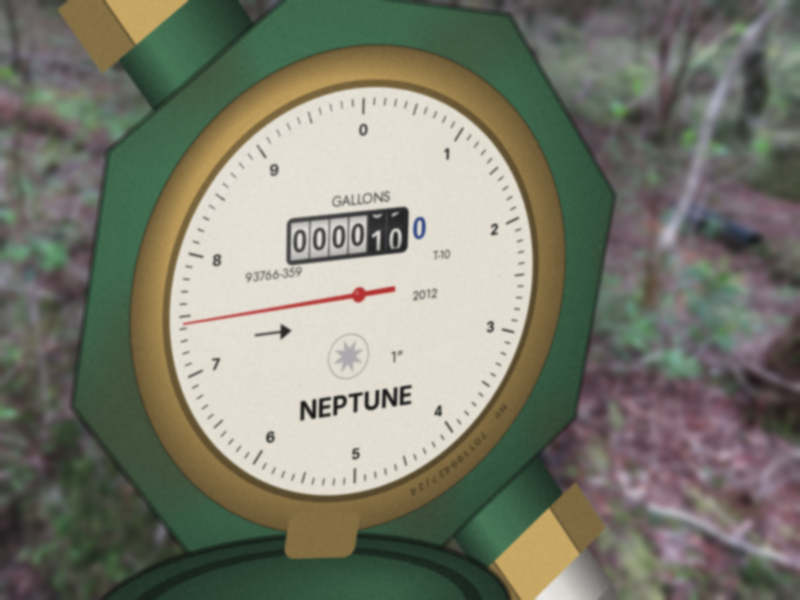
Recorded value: gal 97.4
